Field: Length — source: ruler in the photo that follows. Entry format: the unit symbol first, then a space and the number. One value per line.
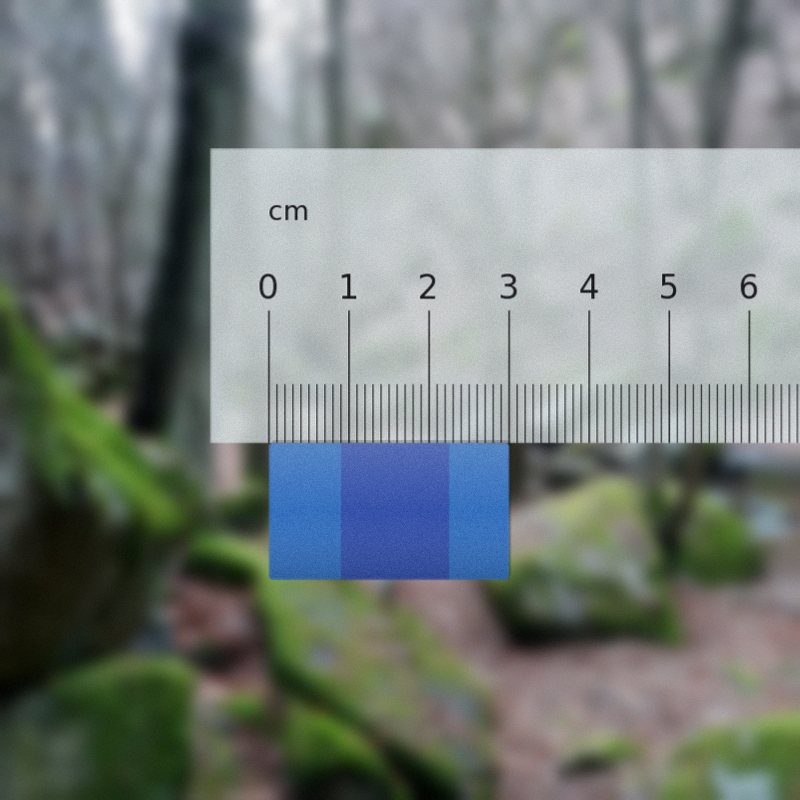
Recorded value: cm 3
